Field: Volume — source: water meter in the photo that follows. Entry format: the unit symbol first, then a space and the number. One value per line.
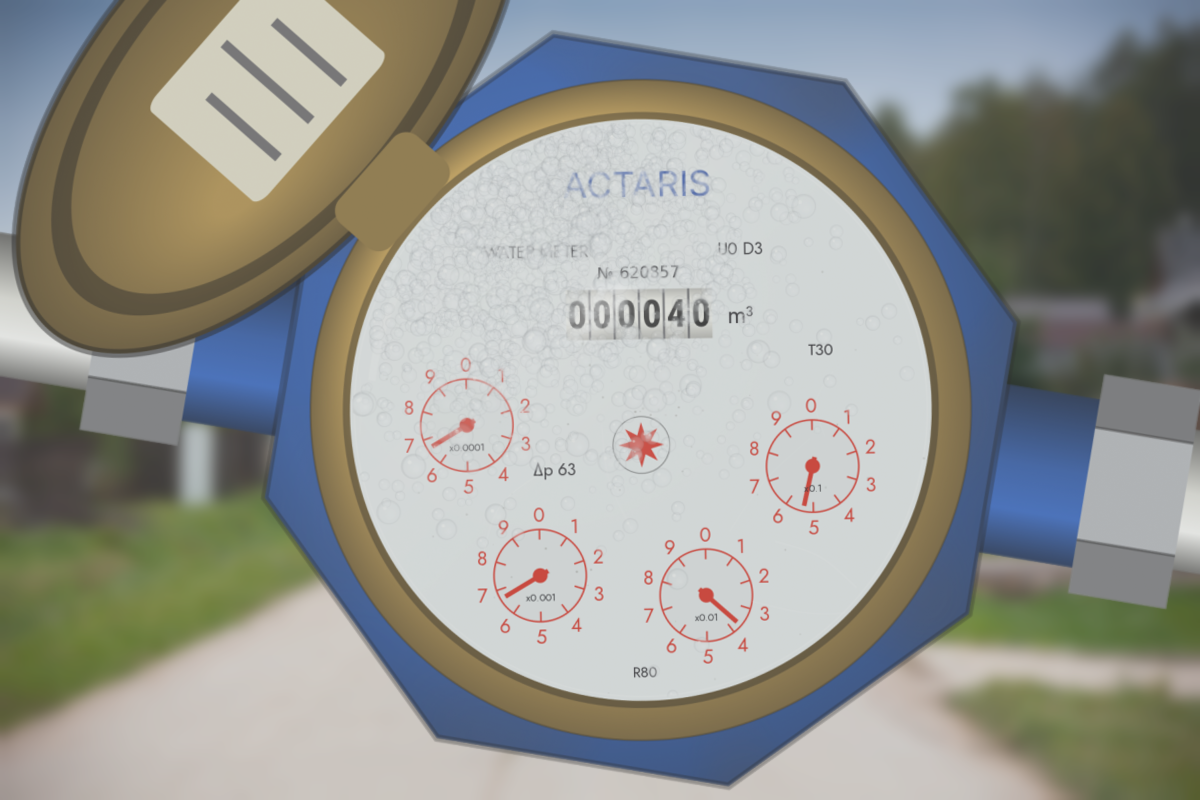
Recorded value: m³ 40.5366
